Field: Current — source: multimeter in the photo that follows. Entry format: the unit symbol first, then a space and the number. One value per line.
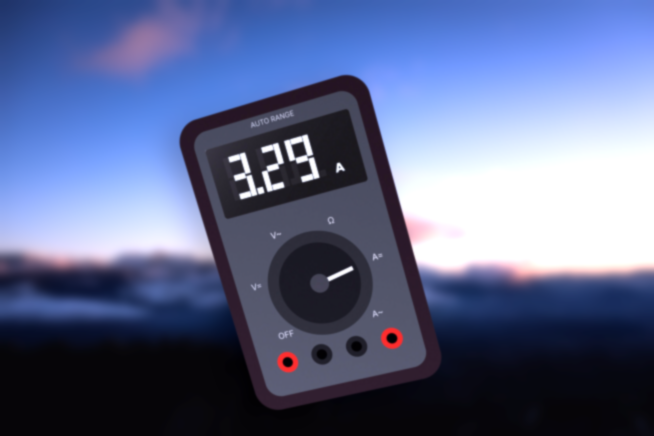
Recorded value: A 3.29
